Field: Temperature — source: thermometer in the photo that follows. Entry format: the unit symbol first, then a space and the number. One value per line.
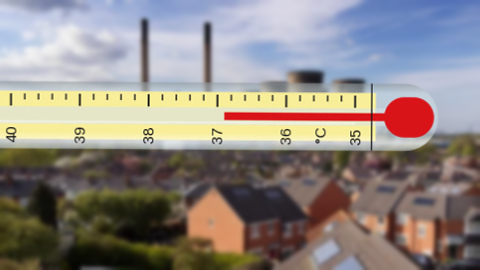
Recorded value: °C 36.9
